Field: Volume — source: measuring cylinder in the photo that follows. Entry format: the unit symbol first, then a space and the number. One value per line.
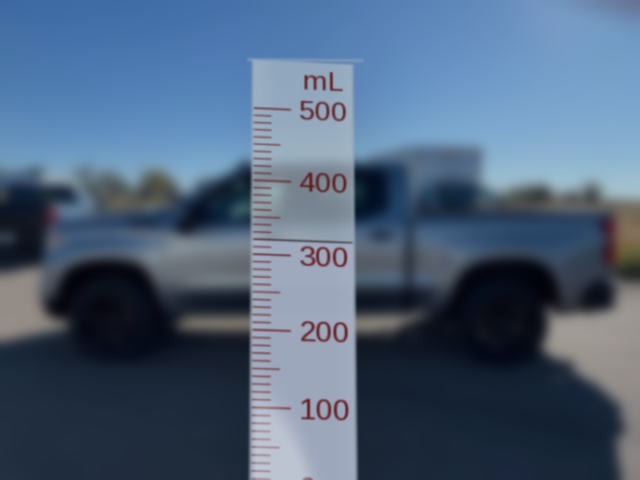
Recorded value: mL 320
